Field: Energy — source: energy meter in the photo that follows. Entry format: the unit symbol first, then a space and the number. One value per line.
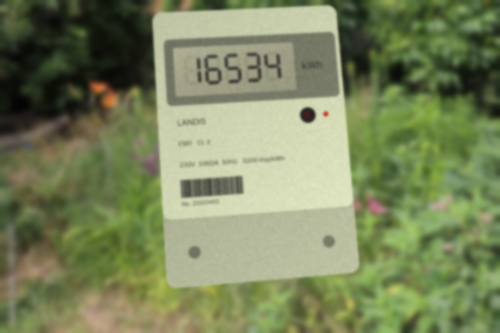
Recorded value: kWh 16534
